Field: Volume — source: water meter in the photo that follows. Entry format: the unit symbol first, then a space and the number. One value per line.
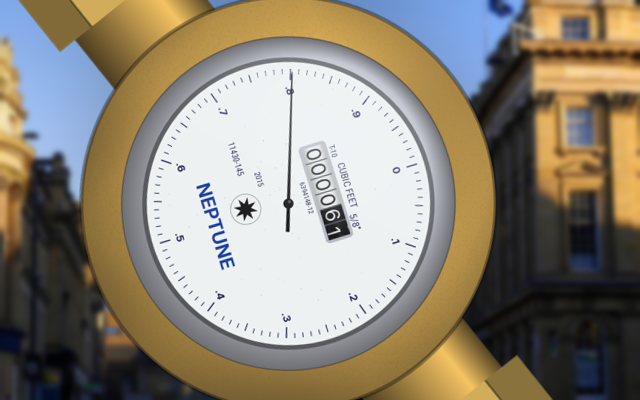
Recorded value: ft³ 60.80
